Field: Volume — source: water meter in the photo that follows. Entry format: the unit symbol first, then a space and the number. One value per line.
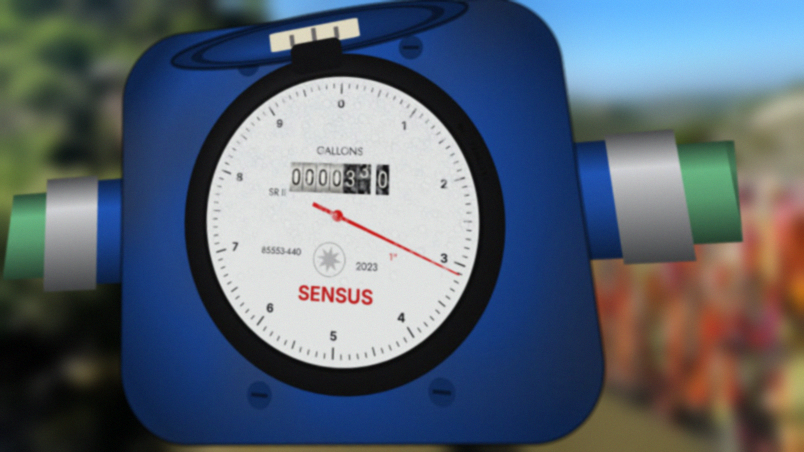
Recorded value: gal 333.1
